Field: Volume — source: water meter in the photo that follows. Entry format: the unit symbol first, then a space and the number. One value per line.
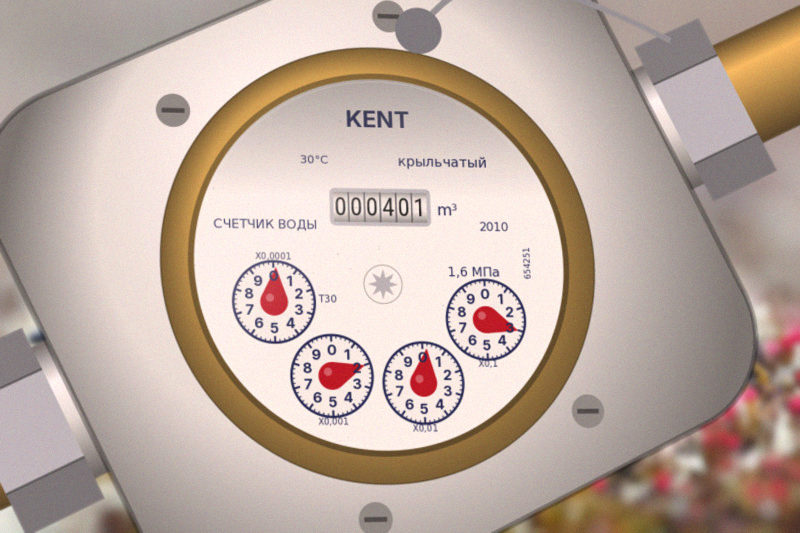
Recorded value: m³ 401.3020
